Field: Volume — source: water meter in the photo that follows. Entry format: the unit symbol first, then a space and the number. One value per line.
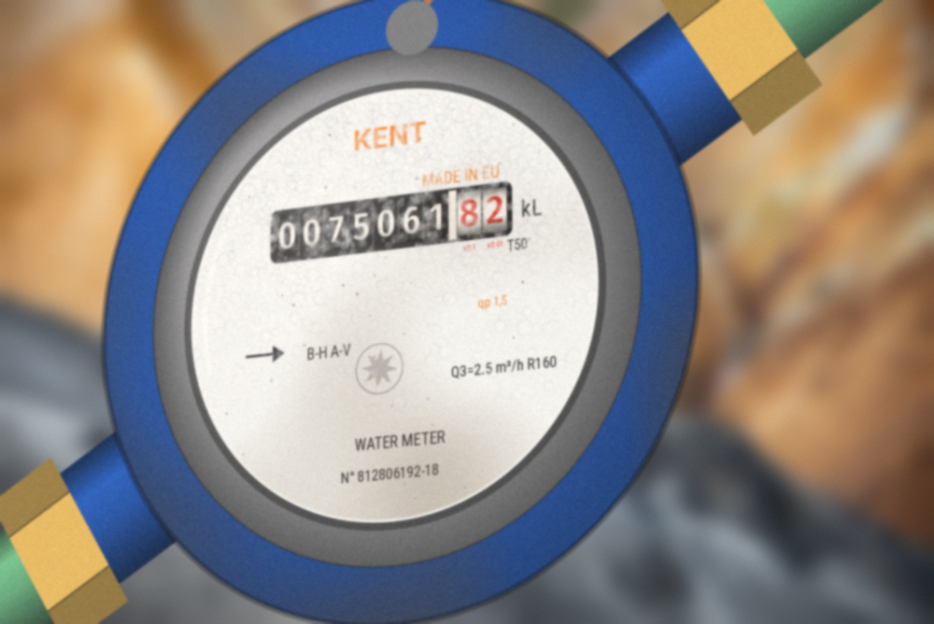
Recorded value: kL 75061.82
